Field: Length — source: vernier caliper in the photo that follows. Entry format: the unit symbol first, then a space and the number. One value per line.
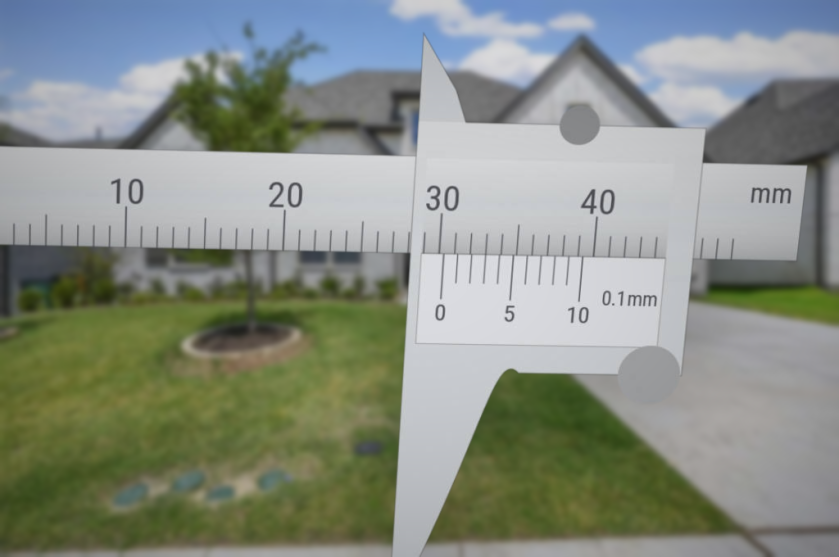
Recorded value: mm 30.3
